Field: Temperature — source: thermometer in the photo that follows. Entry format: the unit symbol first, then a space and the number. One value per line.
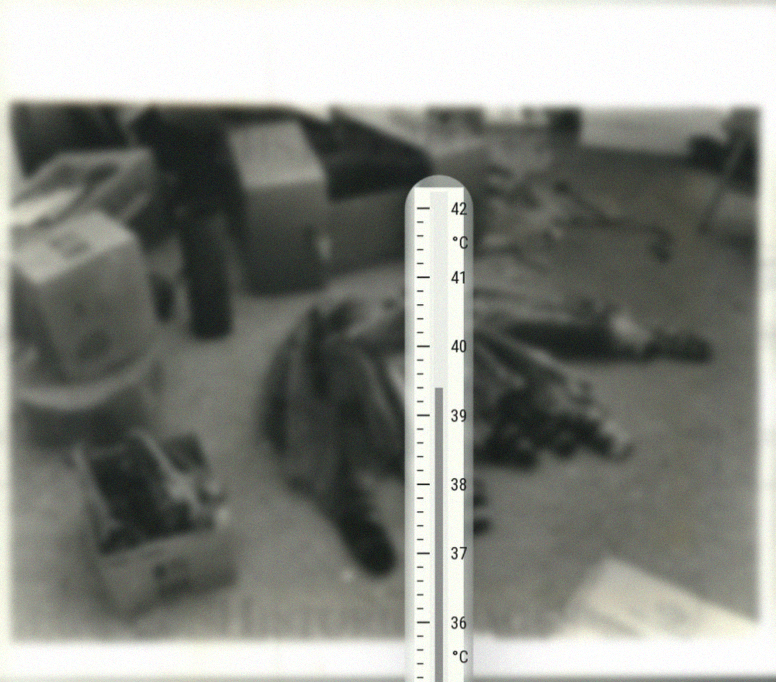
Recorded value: °C 39.4
